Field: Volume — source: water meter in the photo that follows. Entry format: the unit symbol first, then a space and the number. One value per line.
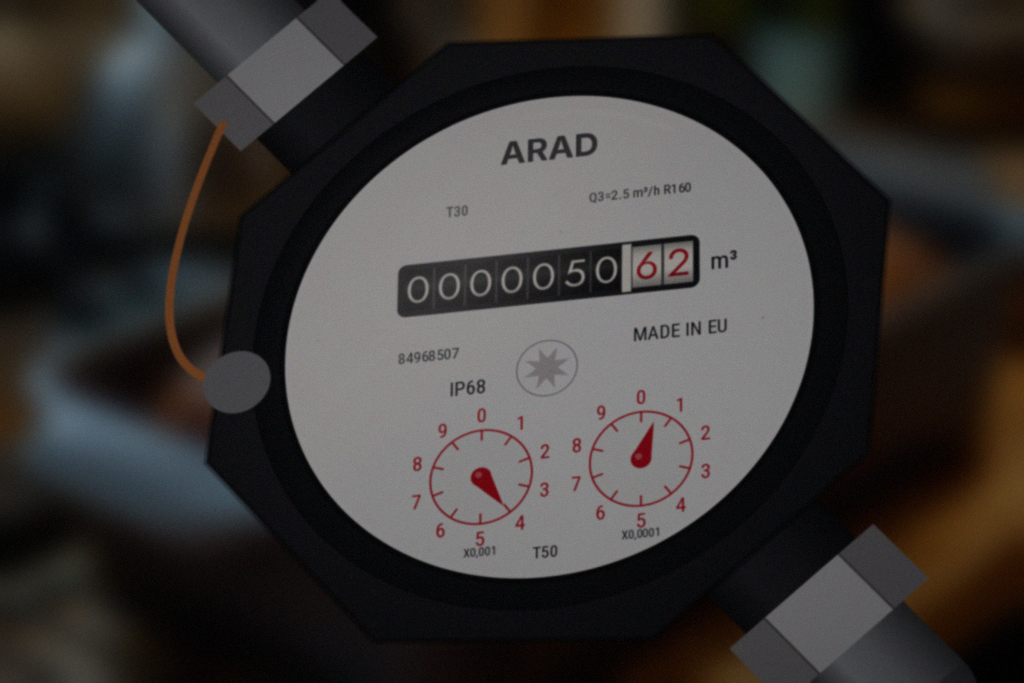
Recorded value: m³ 50.6240
